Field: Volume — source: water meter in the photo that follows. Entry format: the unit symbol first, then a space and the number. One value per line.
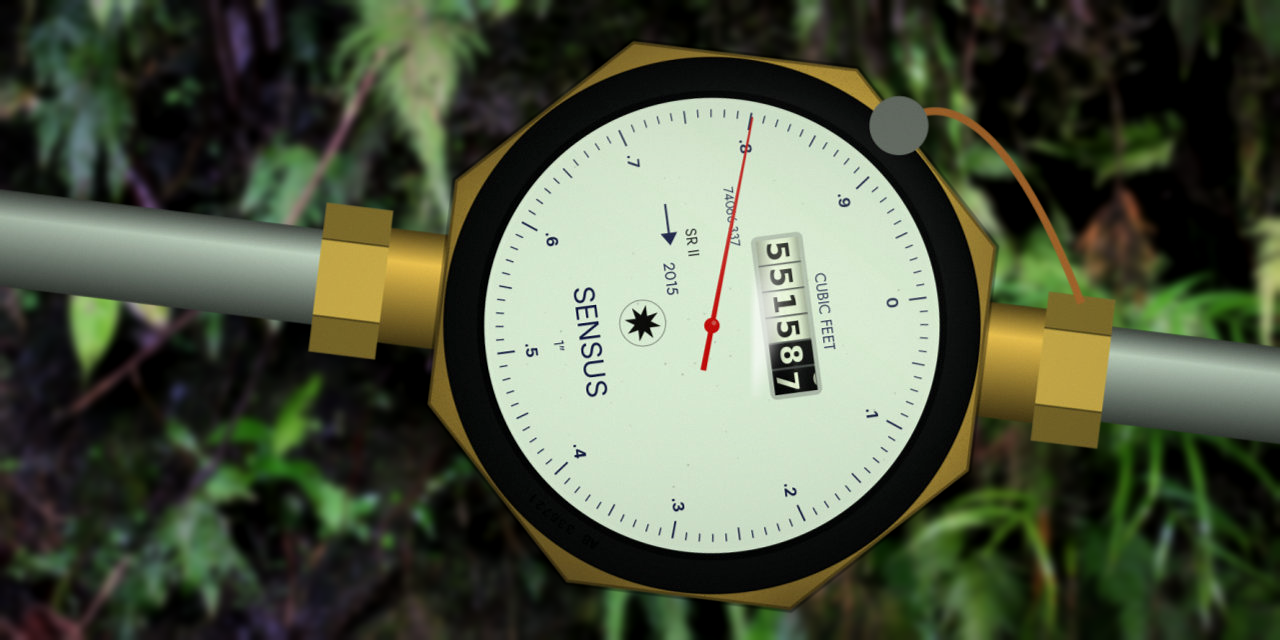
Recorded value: ft³ 551586.80
